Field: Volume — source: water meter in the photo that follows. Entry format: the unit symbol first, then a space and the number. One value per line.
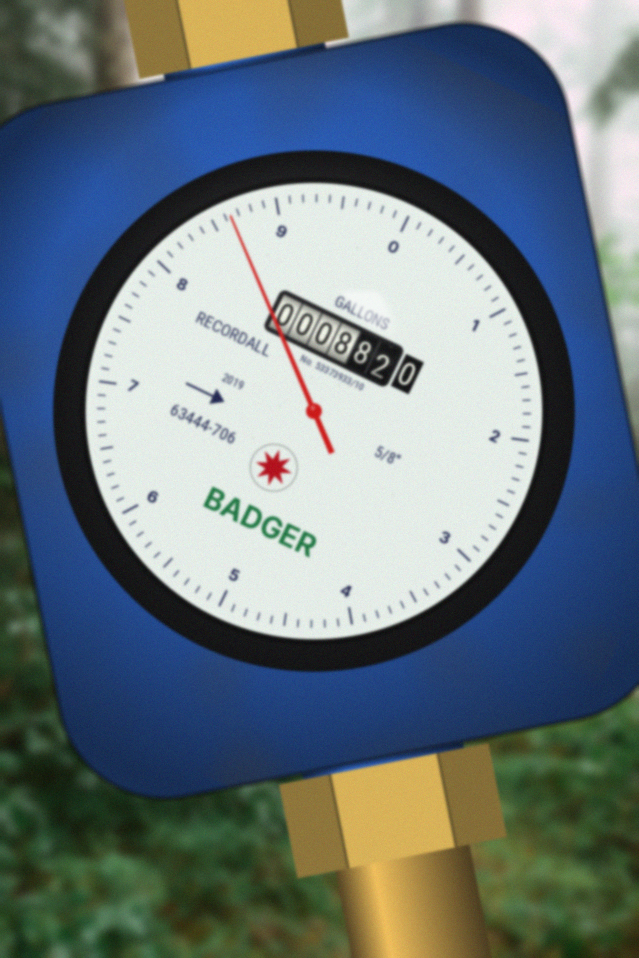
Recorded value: gal 8818.6
